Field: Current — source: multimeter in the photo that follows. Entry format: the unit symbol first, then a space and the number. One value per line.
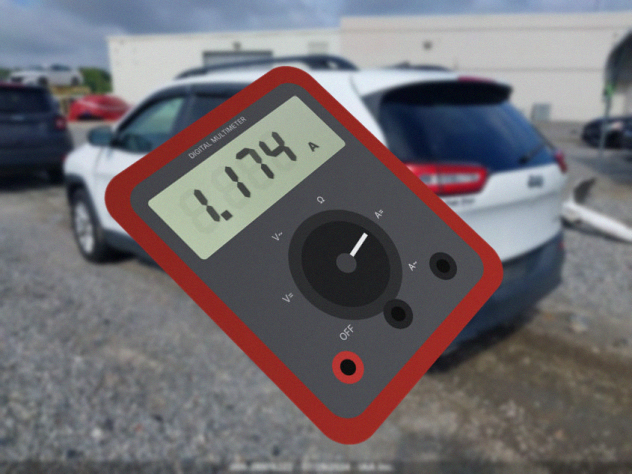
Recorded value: A 1.174
